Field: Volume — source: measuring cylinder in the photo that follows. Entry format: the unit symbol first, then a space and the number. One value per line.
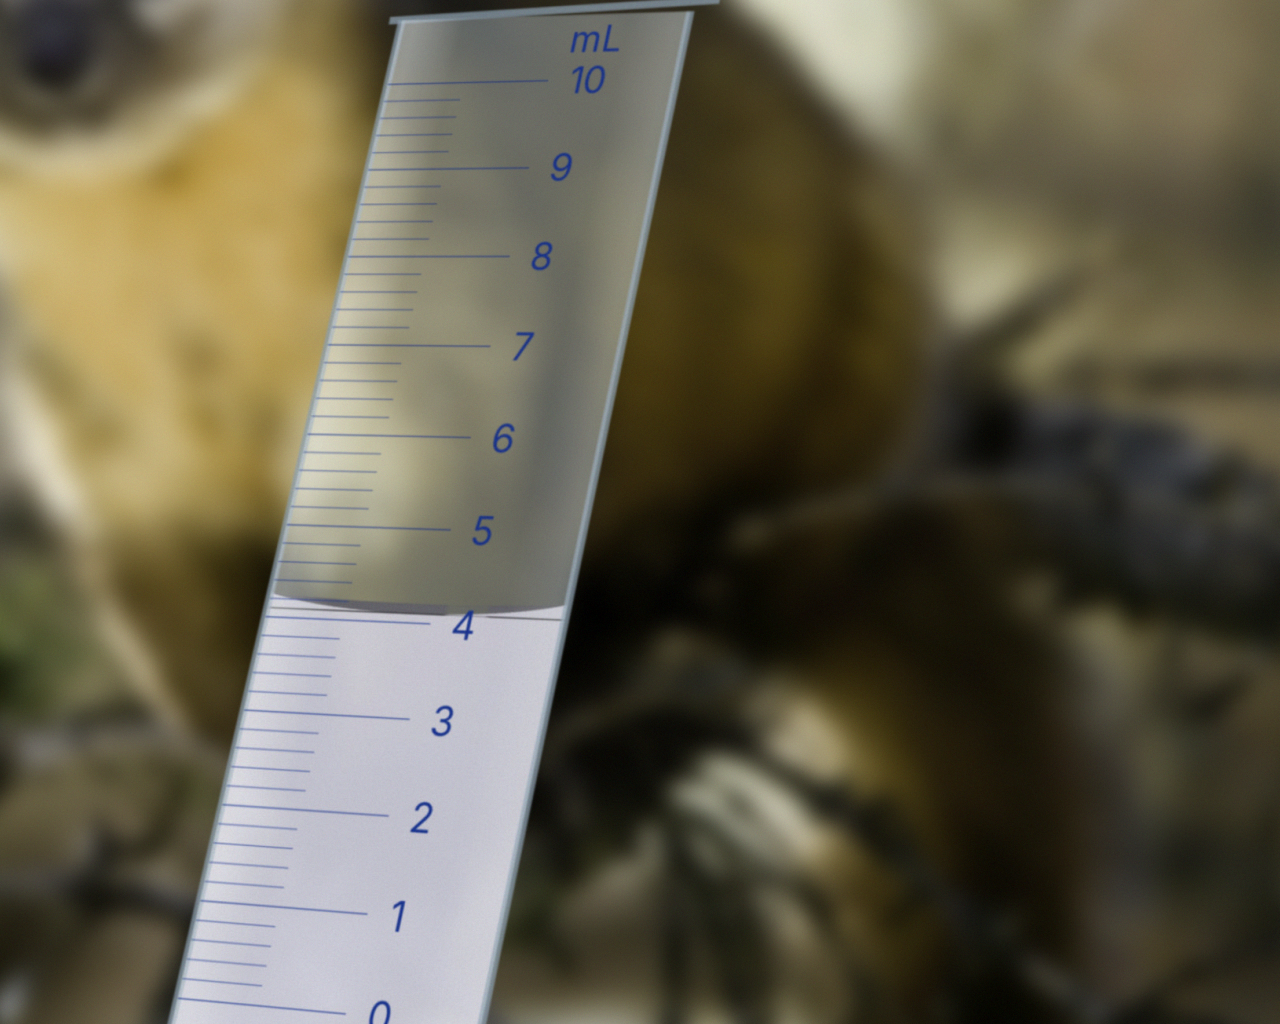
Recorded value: mL 4.1
